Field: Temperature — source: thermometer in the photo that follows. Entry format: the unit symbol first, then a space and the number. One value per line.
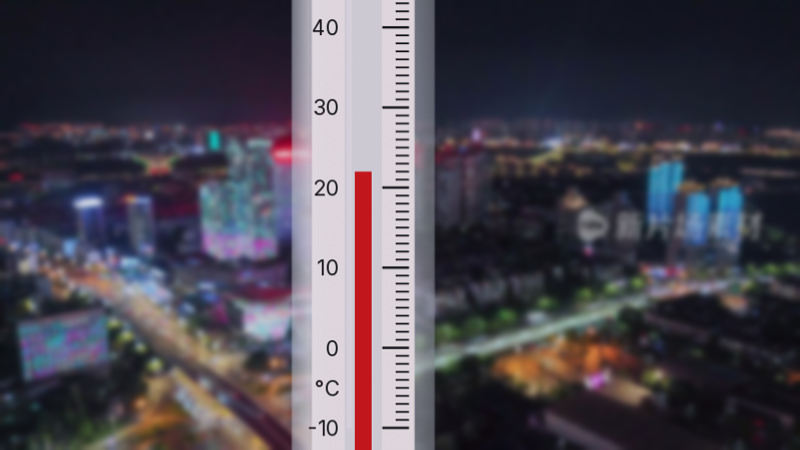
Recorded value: °C 22
